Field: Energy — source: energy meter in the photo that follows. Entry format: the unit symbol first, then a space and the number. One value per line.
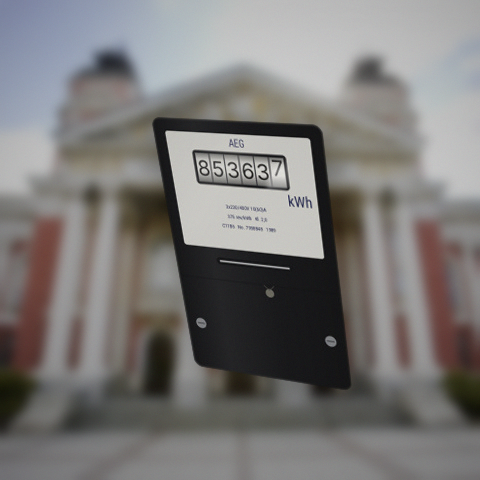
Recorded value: kWh 853637
